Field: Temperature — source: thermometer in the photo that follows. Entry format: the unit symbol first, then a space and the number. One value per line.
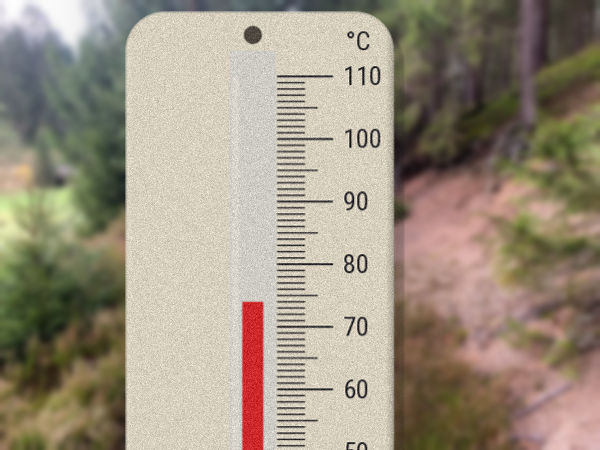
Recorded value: °C 74
